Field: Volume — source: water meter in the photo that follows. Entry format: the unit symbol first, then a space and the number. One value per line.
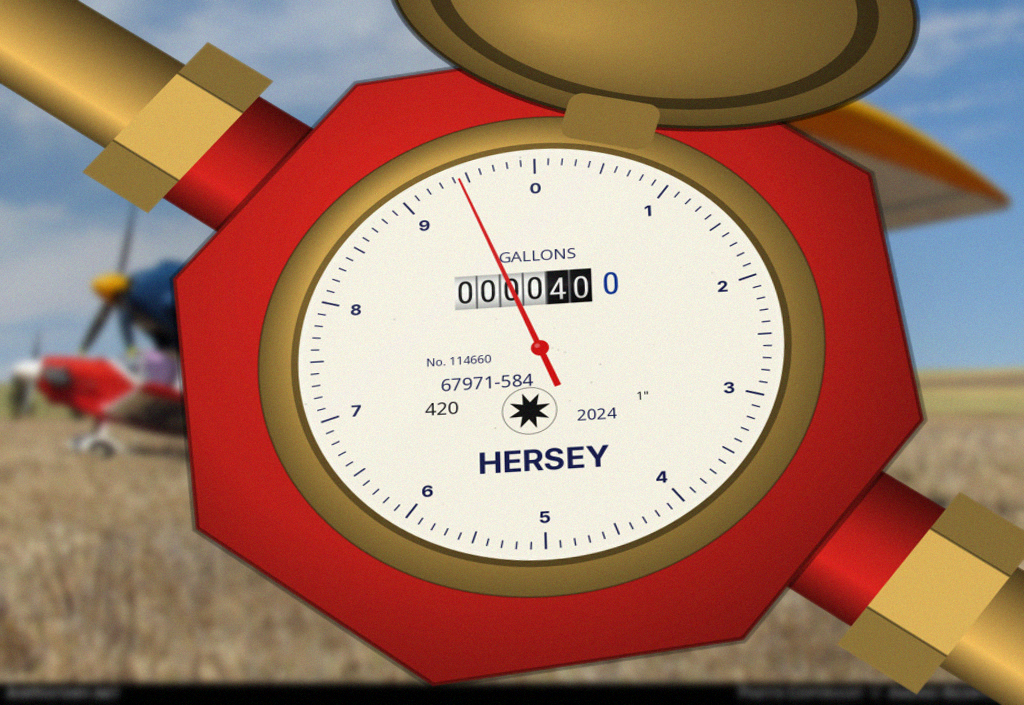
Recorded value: gal 399.4
